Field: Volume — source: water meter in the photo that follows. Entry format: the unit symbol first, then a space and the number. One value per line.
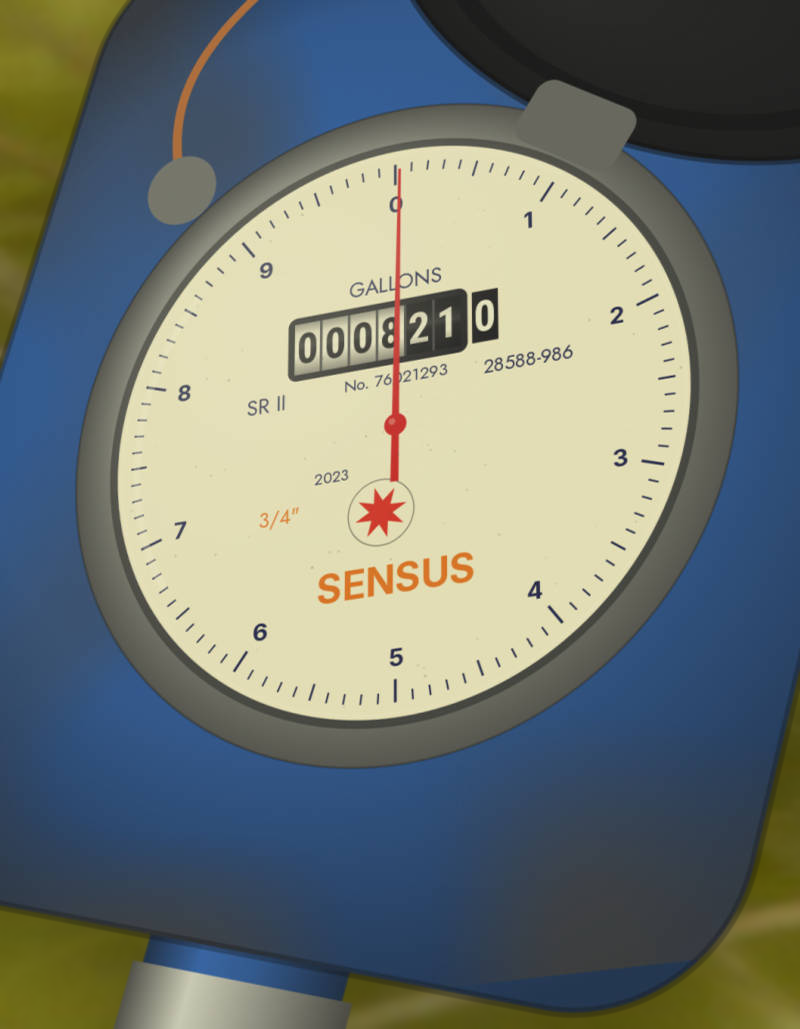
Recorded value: gal 8210.0
